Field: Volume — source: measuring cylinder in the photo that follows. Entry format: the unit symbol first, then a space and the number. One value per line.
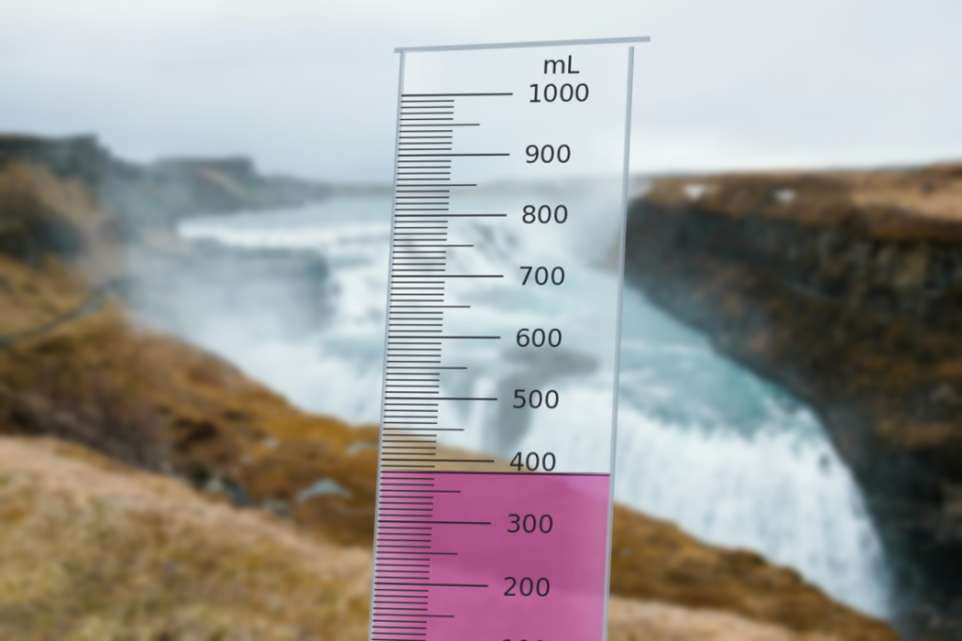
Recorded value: mL 380
